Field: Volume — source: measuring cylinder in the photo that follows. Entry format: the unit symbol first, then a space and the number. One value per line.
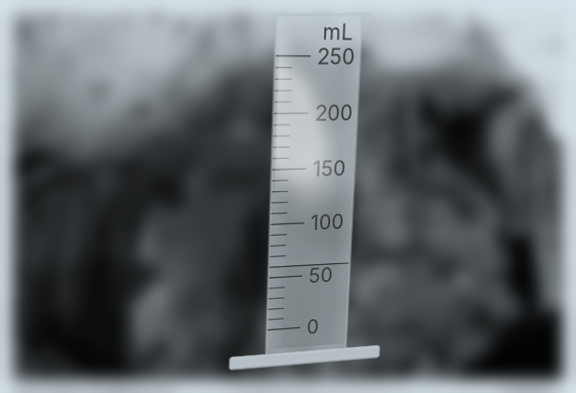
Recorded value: mL 60
